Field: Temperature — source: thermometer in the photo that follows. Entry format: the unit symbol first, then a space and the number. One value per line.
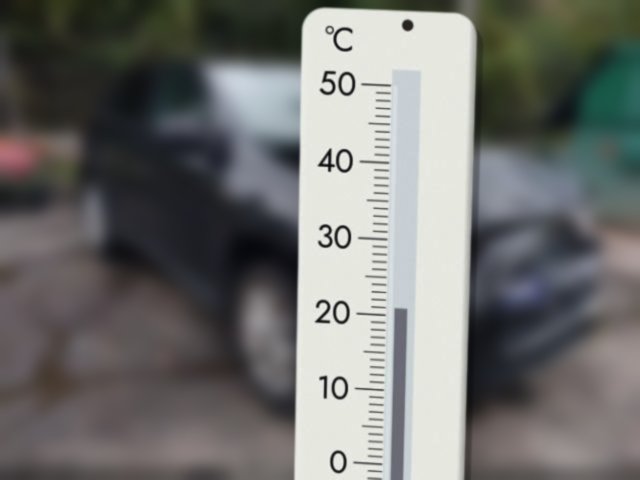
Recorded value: °C 21
